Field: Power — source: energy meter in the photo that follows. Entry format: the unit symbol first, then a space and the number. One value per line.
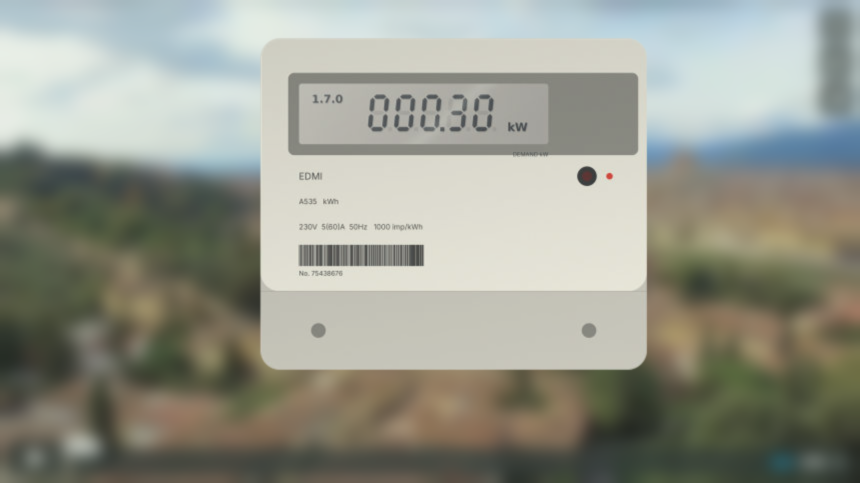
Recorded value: kW 0.30
